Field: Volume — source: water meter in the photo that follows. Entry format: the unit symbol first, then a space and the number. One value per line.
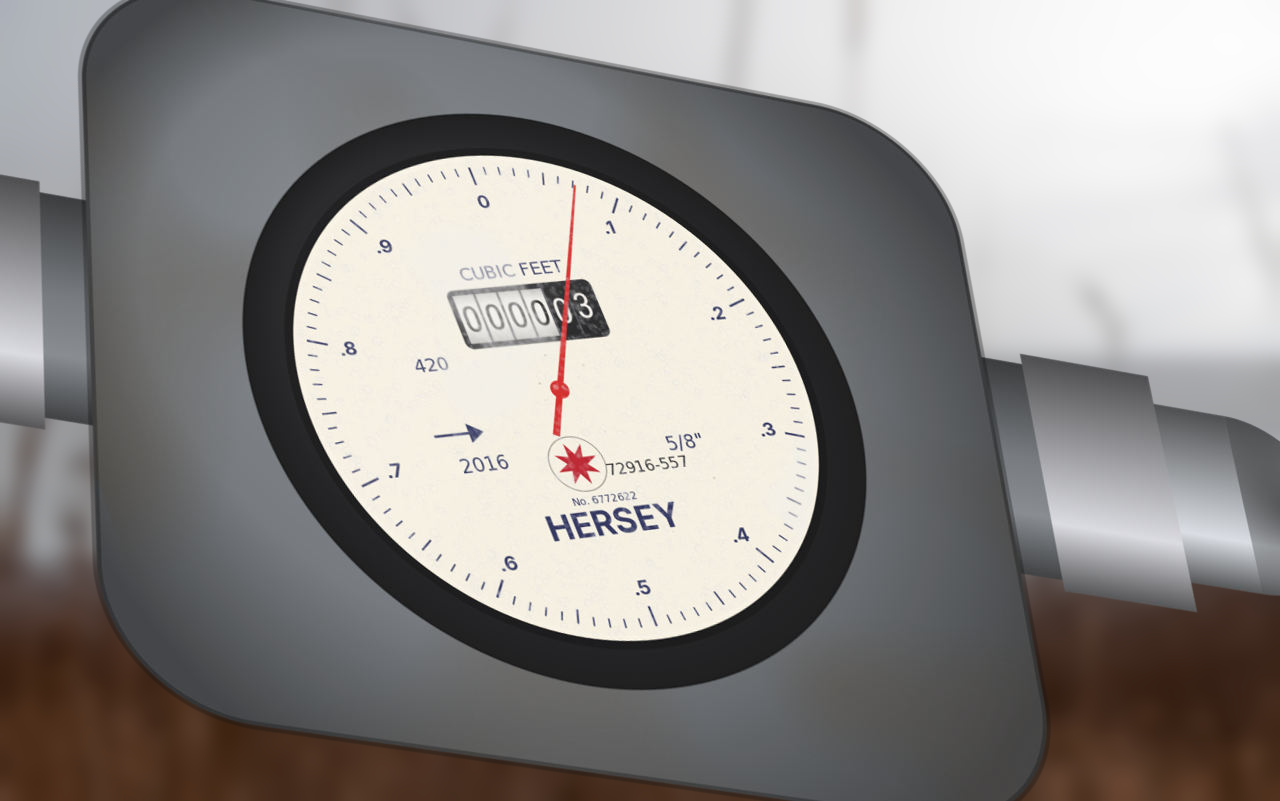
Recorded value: ft³ 3.07
